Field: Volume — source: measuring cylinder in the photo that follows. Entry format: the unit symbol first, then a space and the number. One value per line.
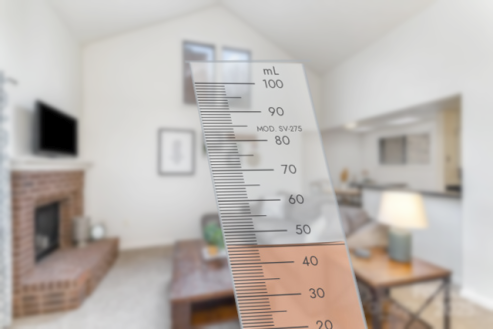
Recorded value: mL 45
